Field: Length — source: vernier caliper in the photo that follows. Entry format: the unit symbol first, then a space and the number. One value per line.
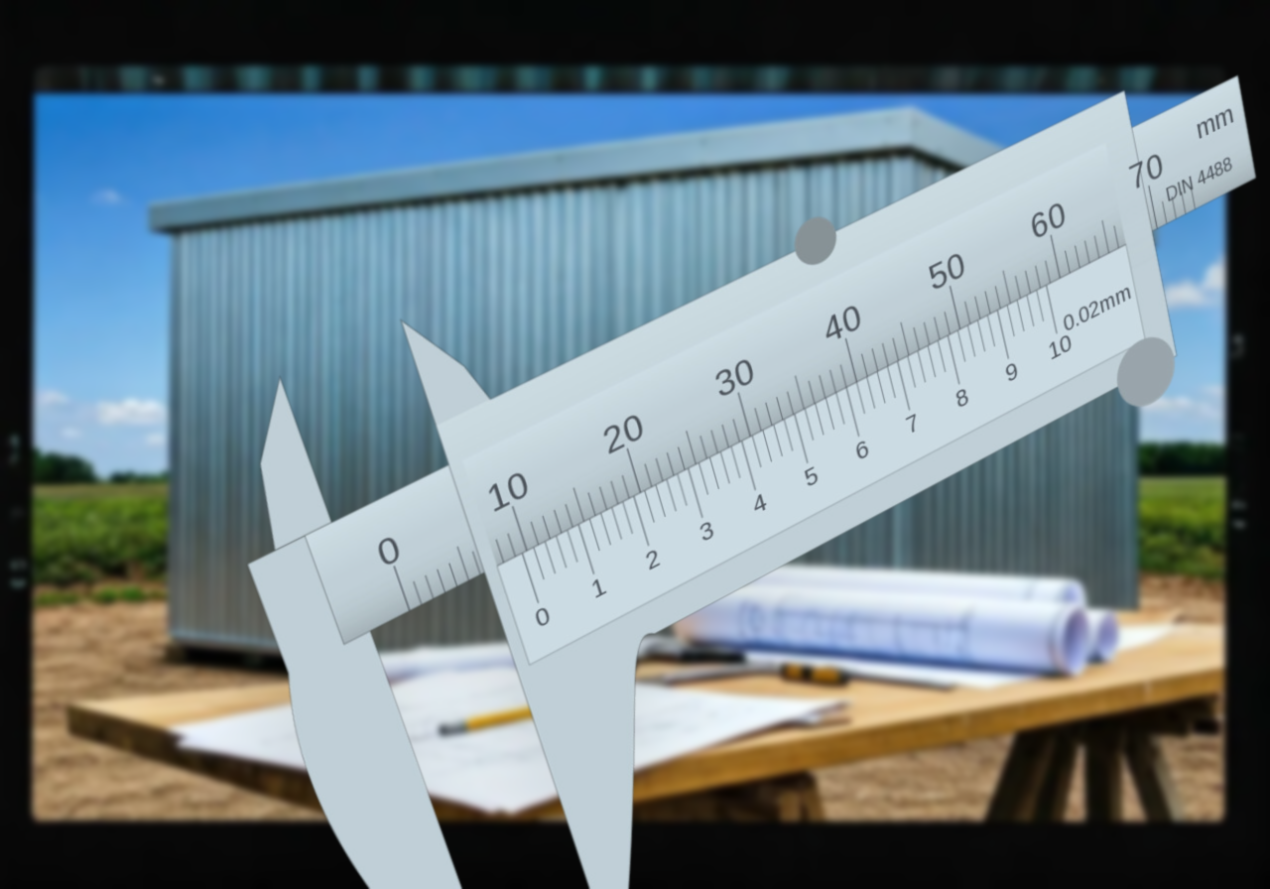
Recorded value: mm 9.6
